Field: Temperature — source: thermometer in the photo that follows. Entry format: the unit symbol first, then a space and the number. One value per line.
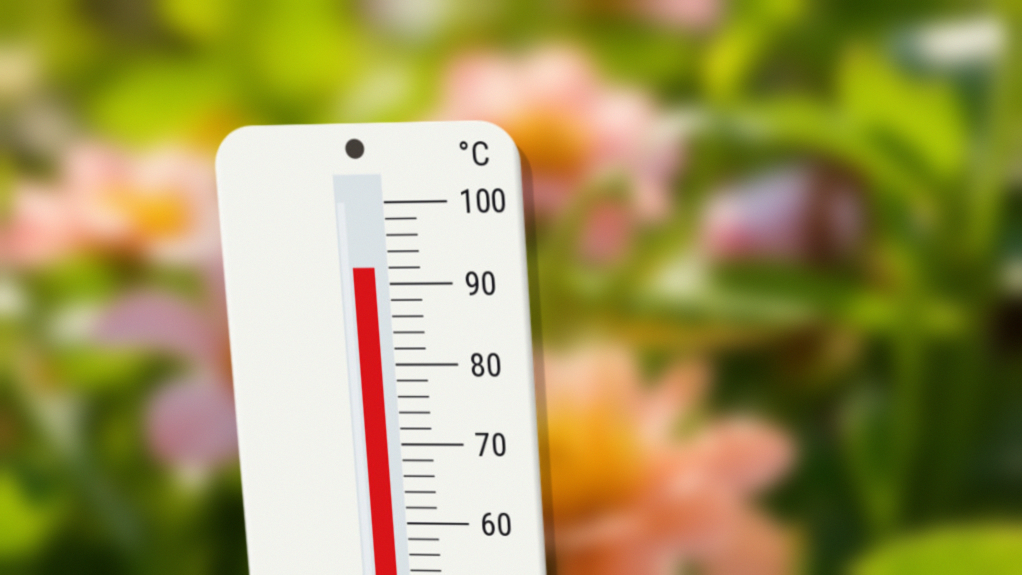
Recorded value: °C 92
